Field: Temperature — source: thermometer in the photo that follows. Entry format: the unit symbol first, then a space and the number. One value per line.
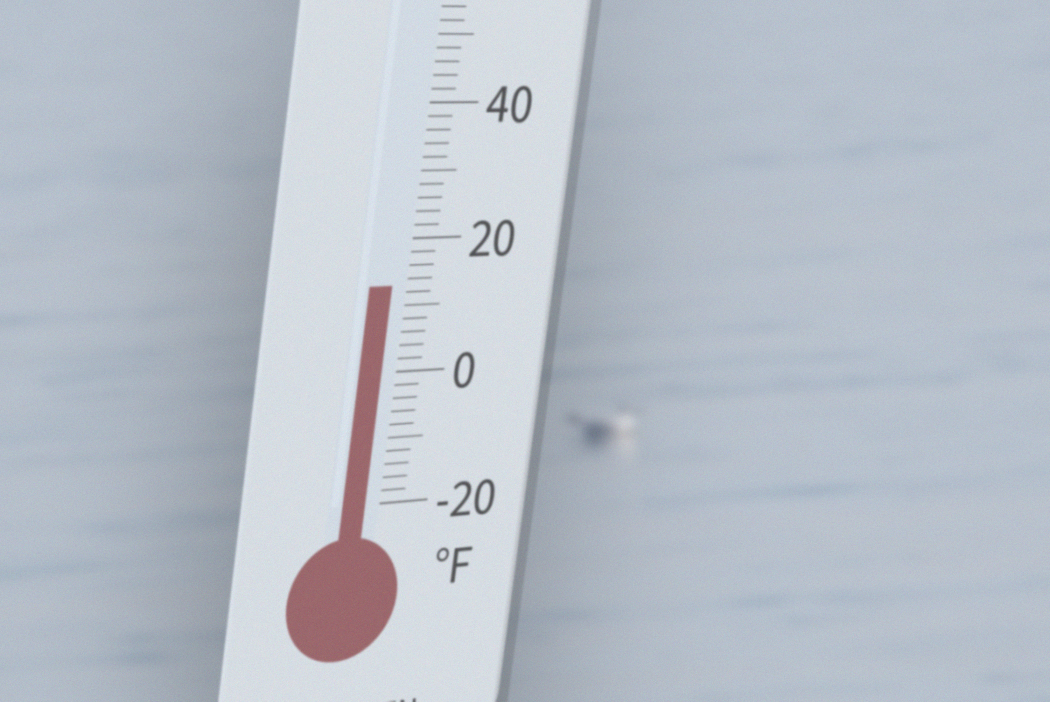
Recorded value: °F 13
